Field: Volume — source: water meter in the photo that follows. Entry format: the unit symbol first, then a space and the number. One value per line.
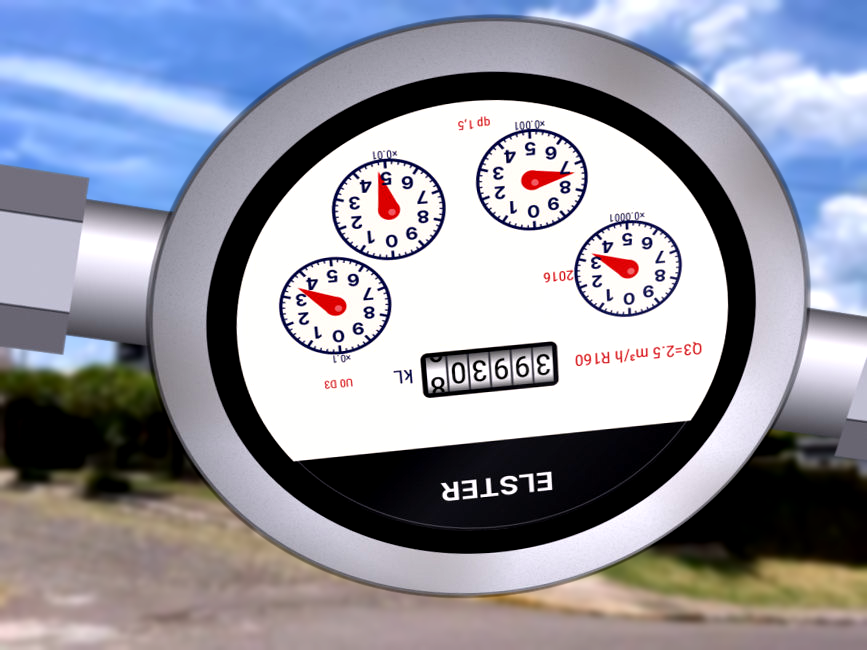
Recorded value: kL 399308.3473
